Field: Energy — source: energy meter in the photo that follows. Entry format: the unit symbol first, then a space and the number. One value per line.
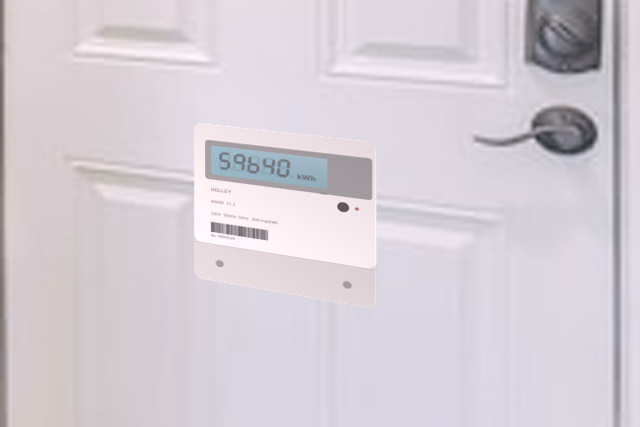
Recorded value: kWh 59640
